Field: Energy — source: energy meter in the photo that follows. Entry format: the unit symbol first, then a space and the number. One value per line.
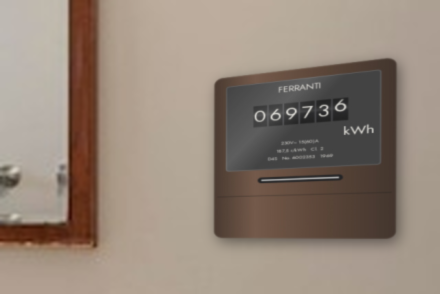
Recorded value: kWh 69736
